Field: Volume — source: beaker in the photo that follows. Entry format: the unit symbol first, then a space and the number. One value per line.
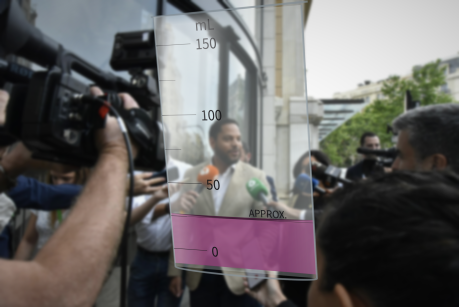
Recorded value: mL 25
